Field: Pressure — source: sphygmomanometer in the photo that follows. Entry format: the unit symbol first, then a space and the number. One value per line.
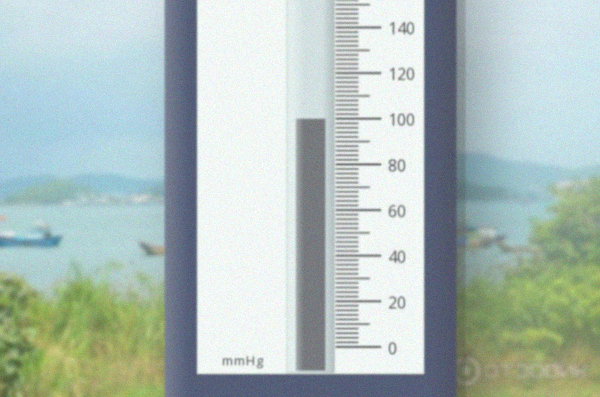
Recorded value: mmHg 100
